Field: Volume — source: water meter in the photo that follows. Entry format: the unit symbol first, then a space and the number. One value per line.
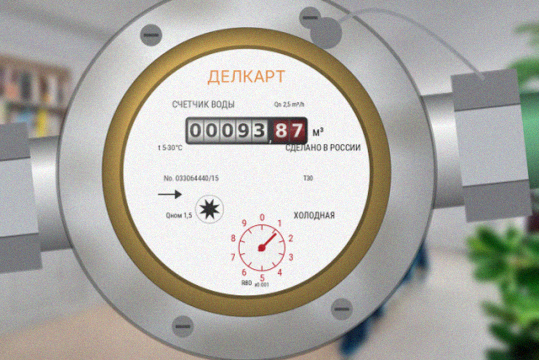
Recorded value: m³ 93.871
